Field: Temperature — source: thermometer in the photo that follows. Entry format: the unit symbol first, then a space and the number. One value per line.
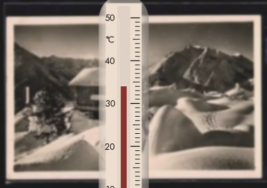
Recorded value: °C 34
